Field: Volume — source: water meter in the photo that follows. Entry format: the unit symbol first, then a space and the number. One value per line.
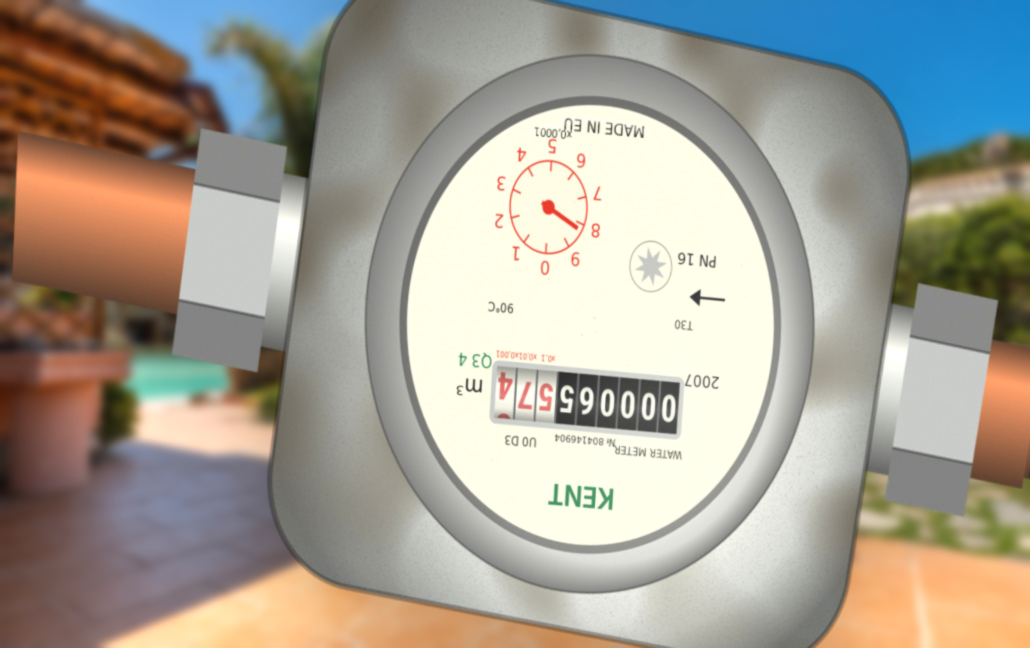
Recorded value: m³ 65.5738
